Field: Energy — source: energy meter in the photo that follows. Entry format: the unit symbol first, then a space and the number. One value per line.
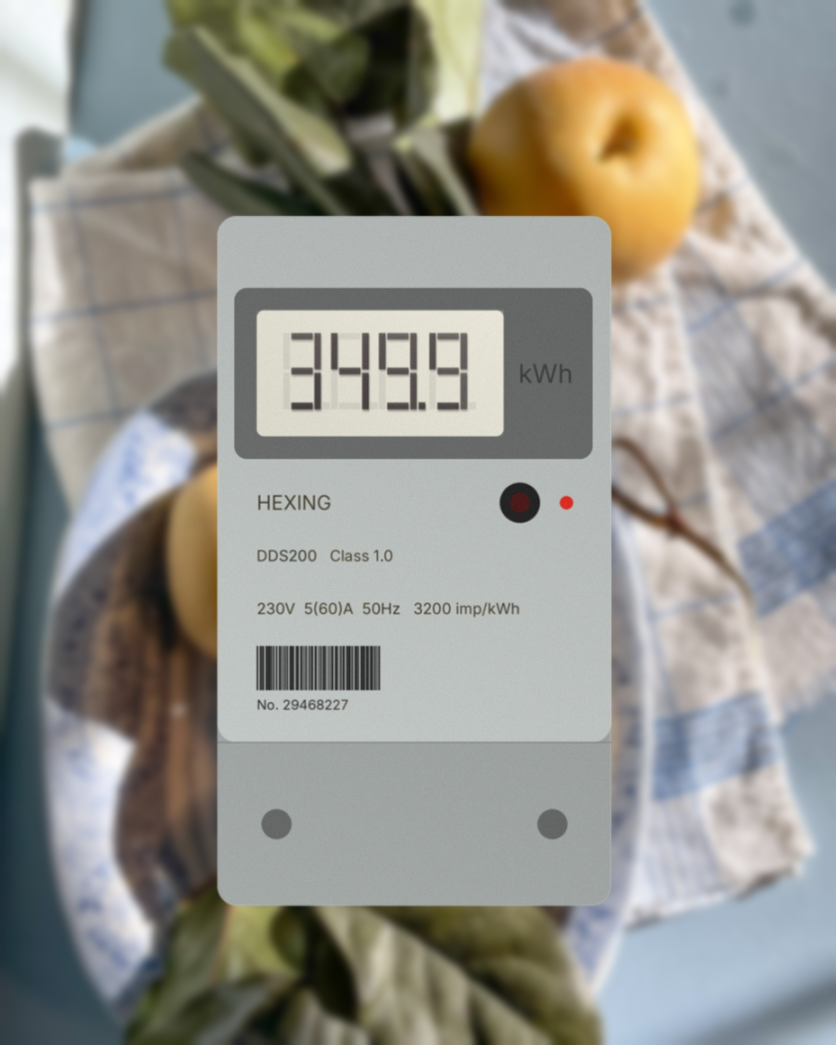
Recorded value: kWh 349.9
